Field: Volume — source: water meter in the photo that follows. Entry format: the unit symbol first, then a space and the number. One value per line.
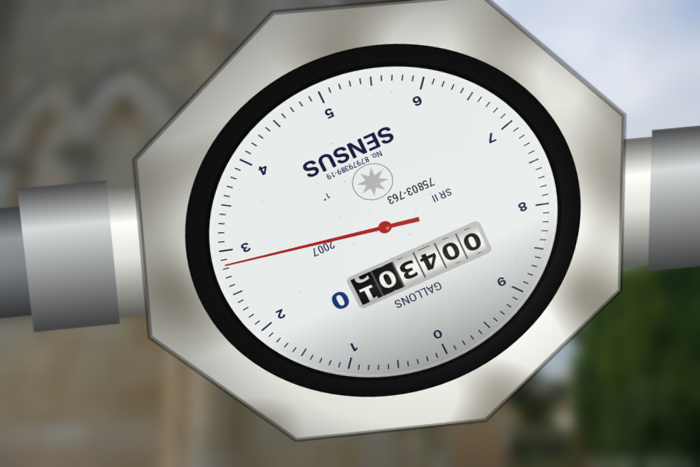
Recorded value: gal 43012.8
